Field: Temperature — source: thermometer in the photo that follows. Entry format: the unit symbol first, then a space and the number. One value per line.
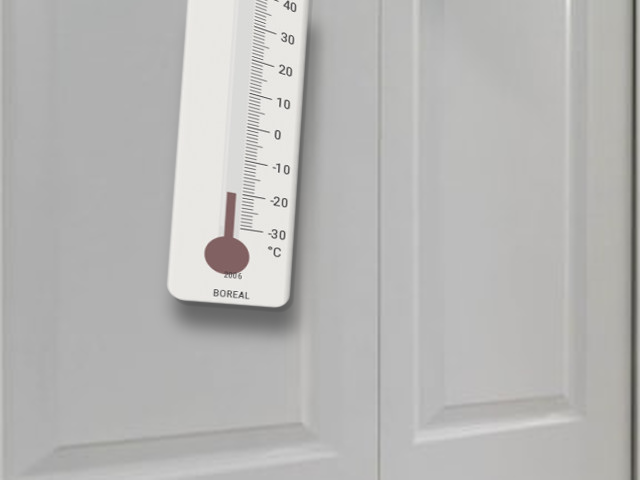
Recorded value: °C -20
